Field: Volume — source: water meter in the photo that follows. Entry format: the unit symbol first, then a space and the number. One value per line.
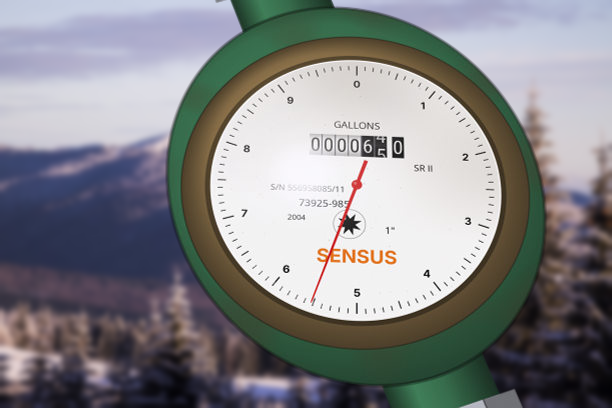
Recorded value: gal 645.5
